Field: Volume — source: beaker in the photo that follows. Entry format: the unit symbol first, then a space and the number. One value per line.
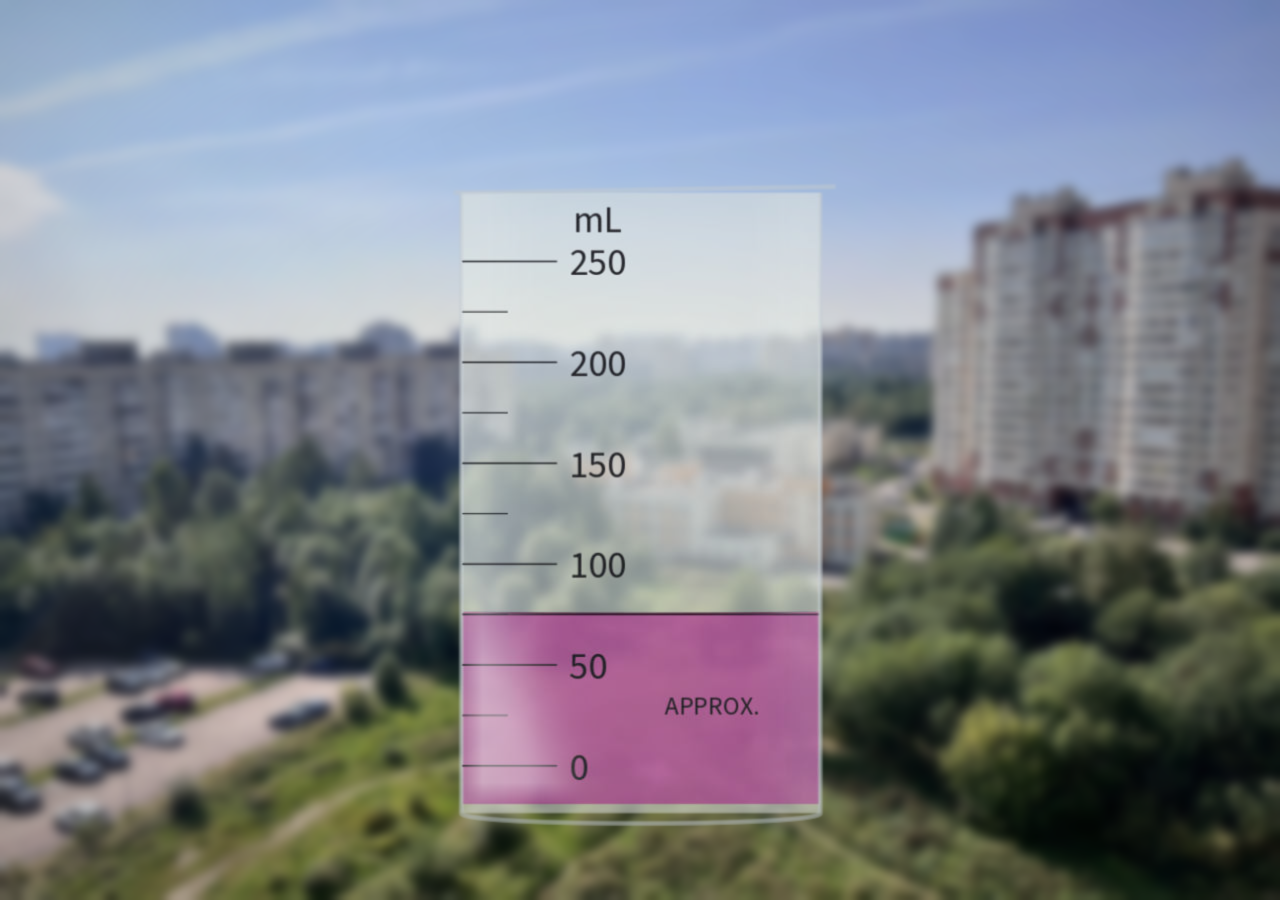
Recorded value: mL 75
